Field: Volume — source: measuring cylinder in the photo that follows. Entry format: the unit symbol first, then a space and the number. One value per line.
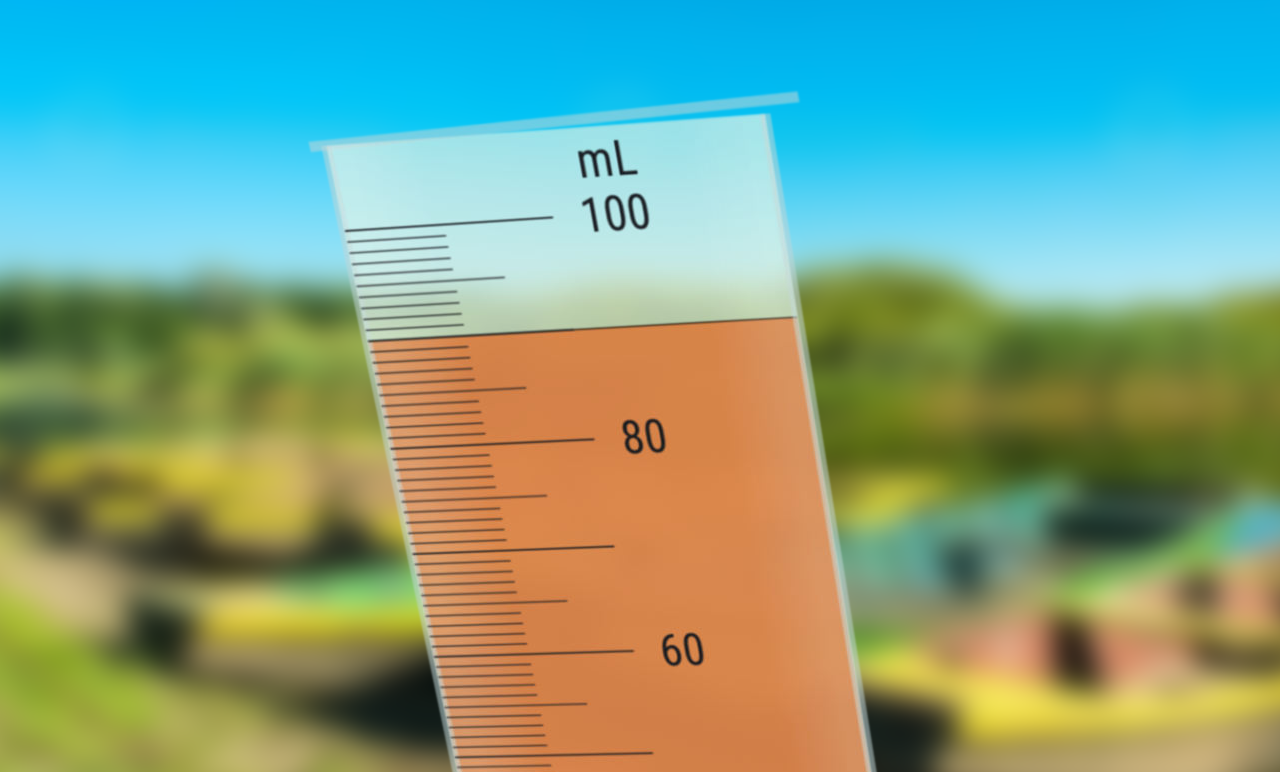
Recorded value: mL 90
